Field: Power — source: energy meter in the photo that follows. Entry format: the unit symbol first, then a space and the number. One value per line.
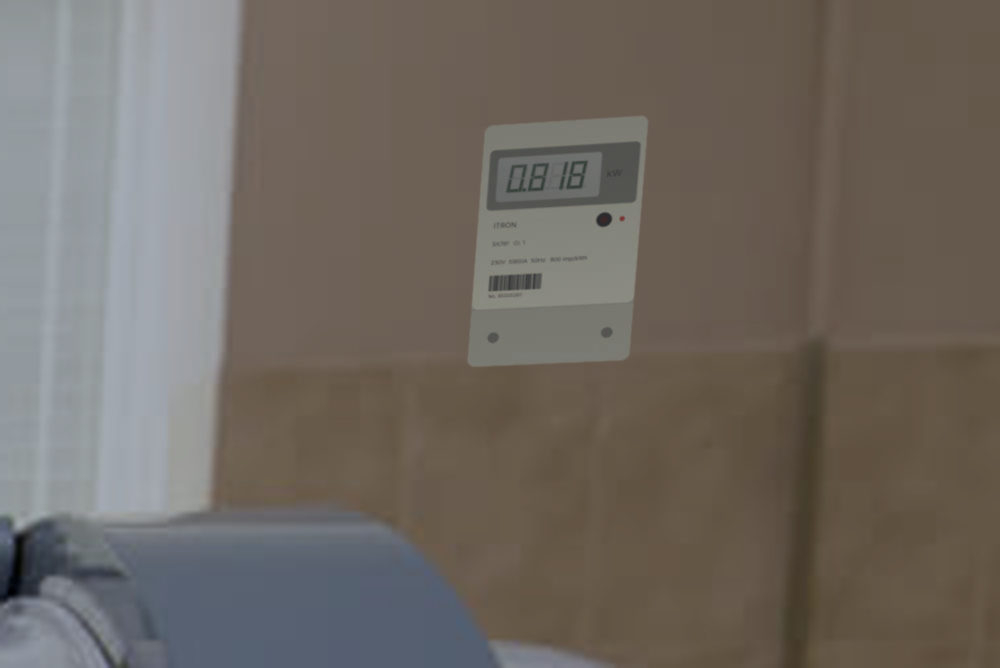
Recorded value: kW 0.818
